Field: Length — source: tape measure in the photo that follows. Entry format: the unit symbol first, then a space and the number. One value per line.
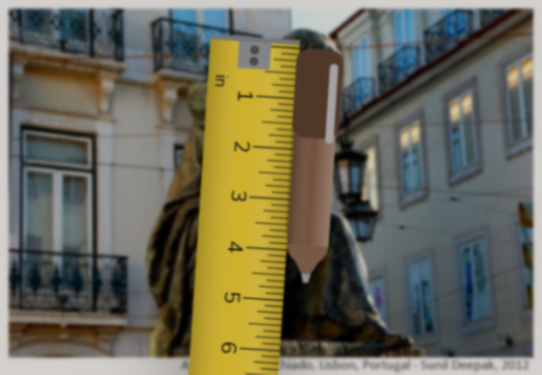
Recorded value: in 4.625
